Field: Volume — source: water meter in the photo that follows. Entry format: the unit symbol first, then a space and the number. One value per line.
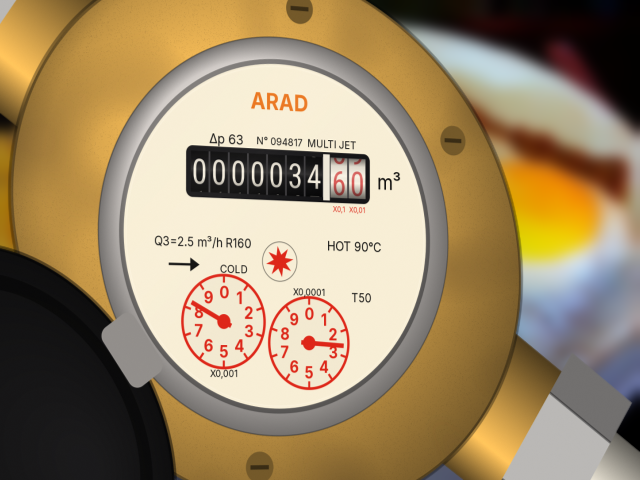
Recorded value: m³ 34.5982
